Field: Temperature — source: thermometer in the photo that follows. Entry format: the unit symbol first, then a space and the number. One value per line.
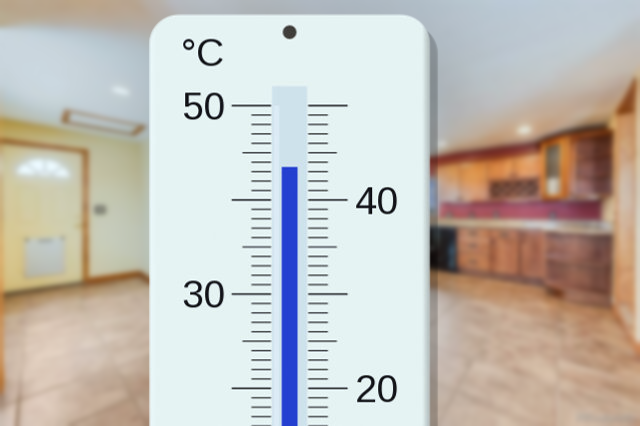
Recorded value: °C 43.5
